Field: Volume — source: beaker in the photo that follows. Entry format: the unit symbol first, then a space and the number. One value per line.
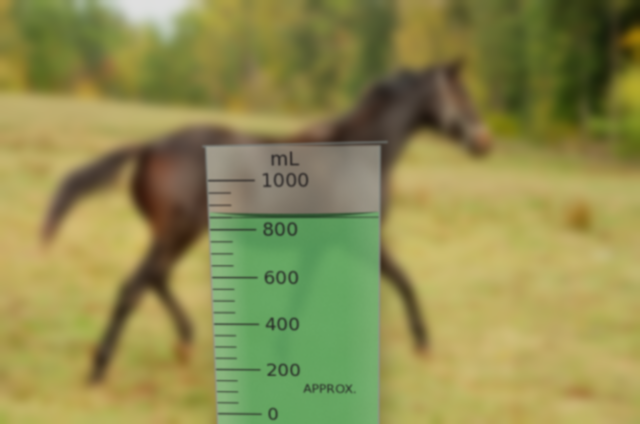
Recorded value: mL 850
